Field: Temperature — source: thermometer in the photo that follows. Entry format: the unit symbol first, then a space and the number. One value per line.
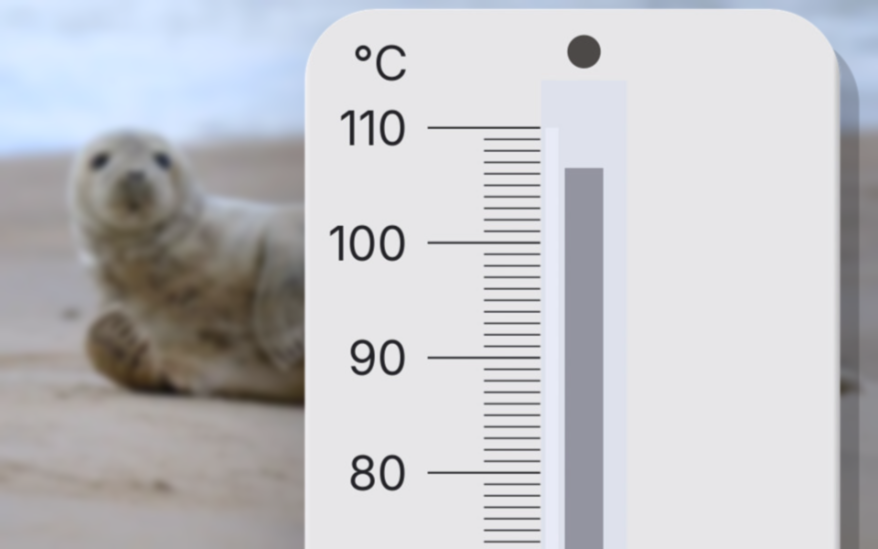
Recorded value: °C 106.5
